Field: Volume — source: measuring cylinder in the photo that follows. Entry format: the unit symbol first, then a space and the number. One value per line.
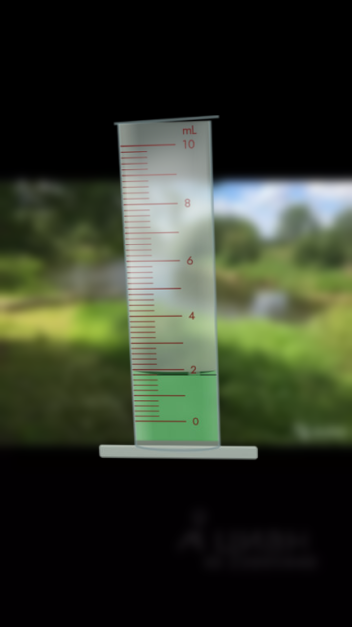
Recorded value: mL 1.8
